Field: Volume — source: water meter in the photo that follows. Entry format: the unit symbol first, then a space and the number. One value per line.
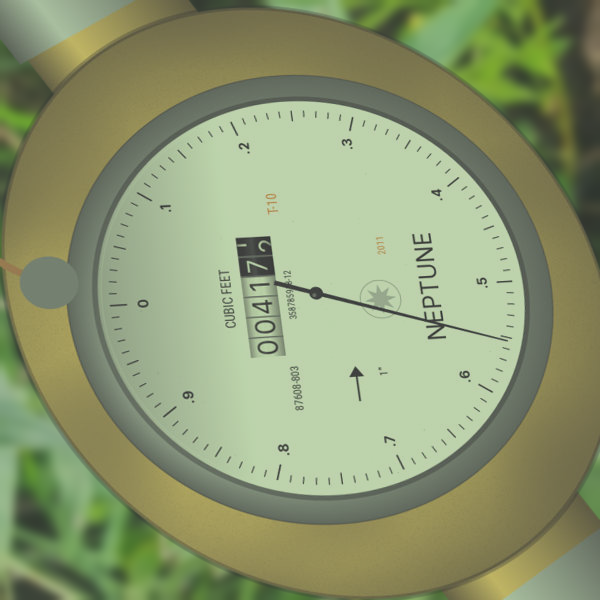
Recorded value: ft³ 4171.55
